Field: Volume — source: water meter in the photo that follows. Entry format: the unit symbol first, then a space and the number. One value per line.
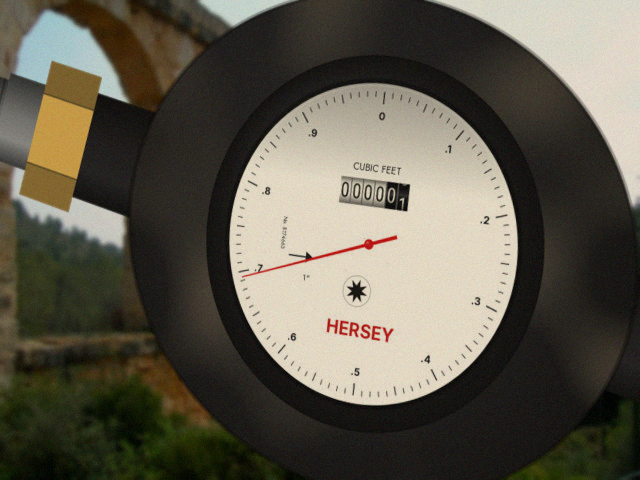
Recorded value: ft³ 0.69
